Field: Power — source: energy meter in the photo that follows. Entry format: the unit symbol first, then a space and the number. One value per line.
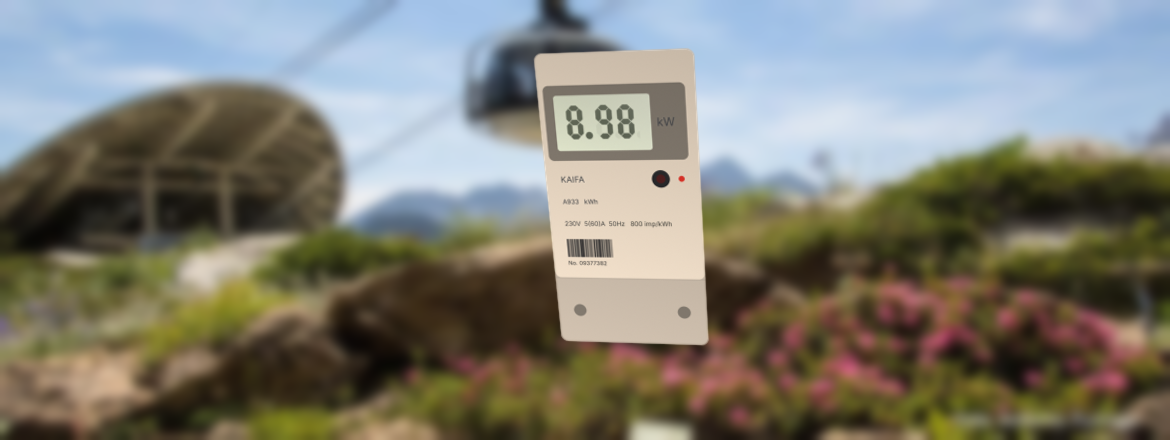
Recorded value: kW 8.98
